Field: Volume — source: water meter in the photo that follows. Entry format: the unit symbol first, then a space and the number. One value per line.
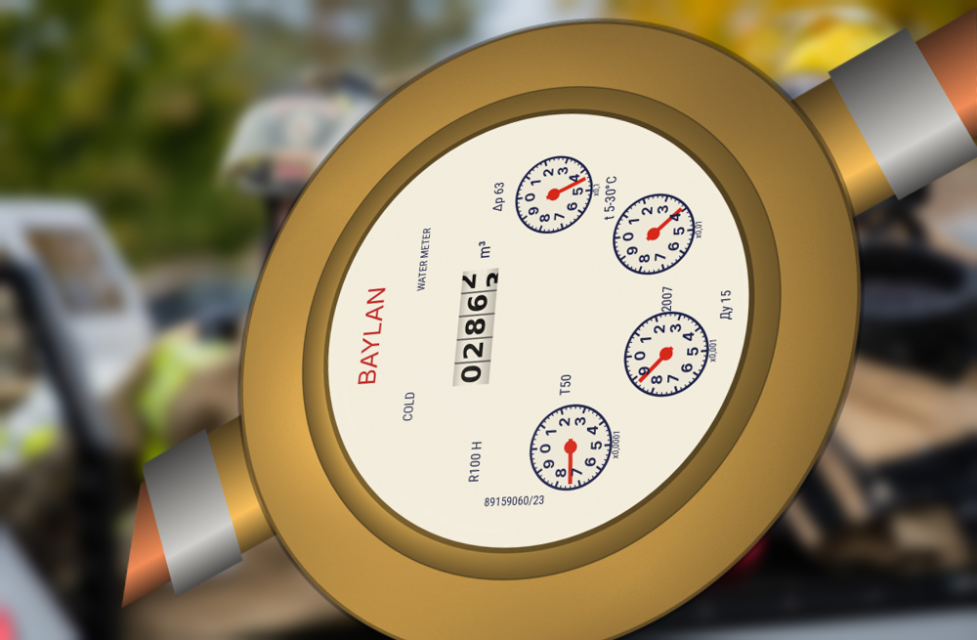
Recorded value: m³ 2862.4387
